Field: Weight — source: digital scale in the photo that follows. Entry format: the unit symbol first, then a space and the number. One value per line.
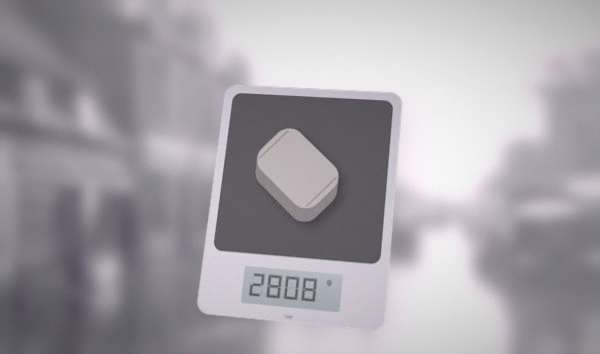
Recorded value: g 2808
